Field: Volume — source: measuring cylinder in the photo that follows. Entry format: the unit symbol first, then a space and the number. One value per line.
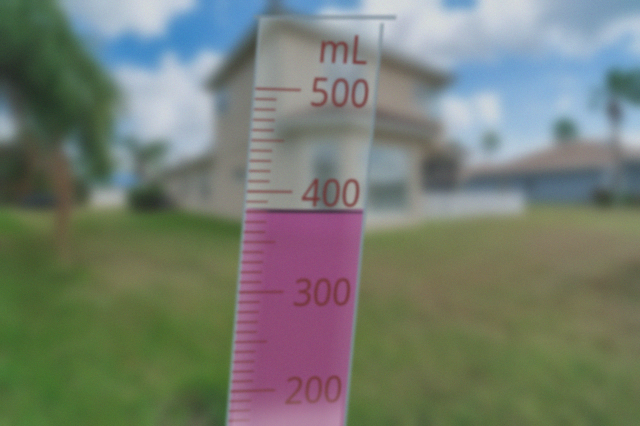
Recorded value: mL 380
